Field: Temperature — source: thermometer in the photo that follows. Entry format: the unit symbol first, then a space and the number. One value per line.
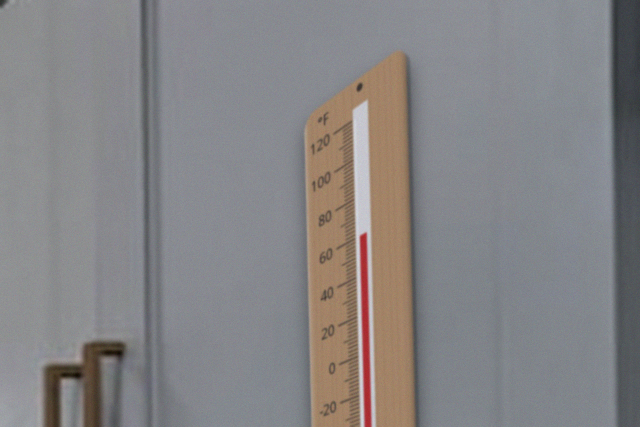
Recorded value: °F 60
